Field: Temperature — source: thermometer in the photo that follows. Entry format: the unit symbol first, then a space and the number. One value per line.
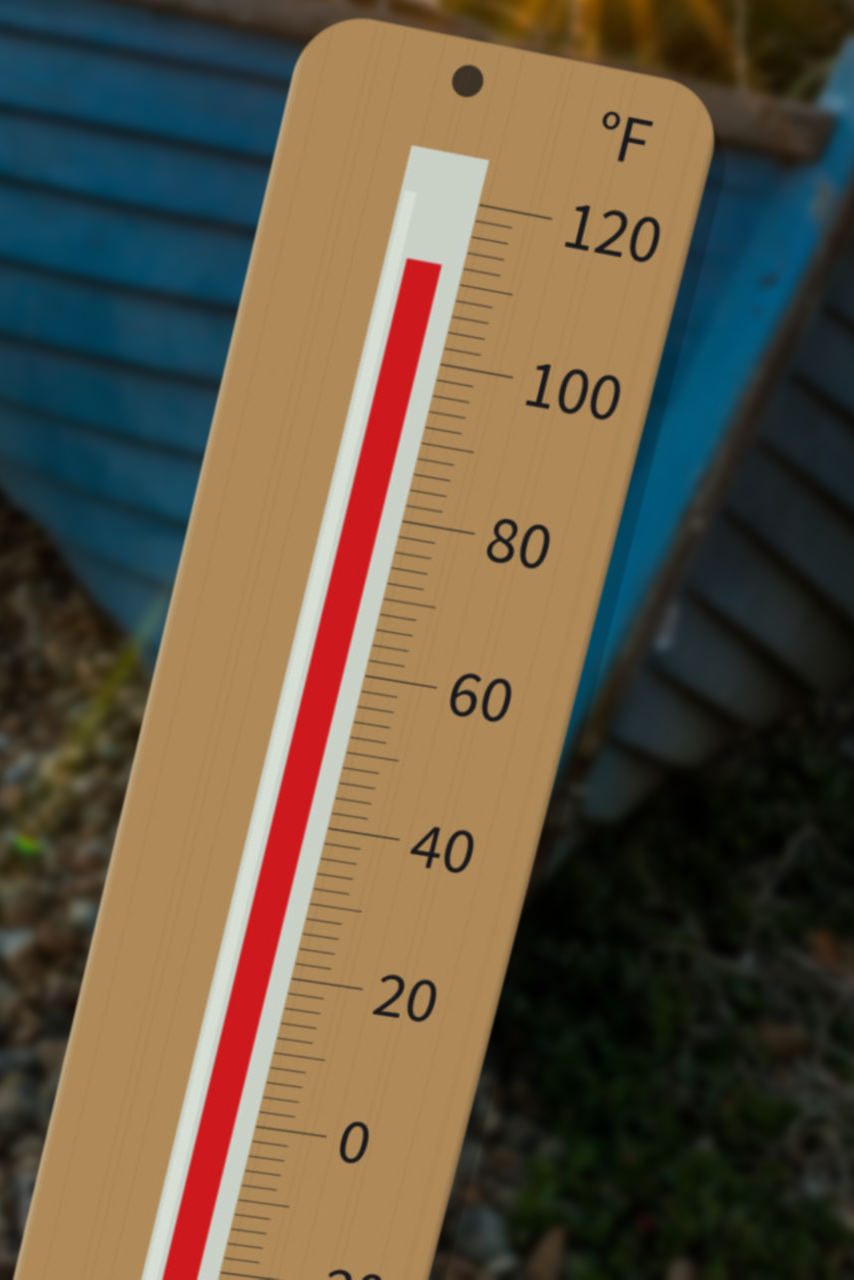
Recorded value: °F 112
